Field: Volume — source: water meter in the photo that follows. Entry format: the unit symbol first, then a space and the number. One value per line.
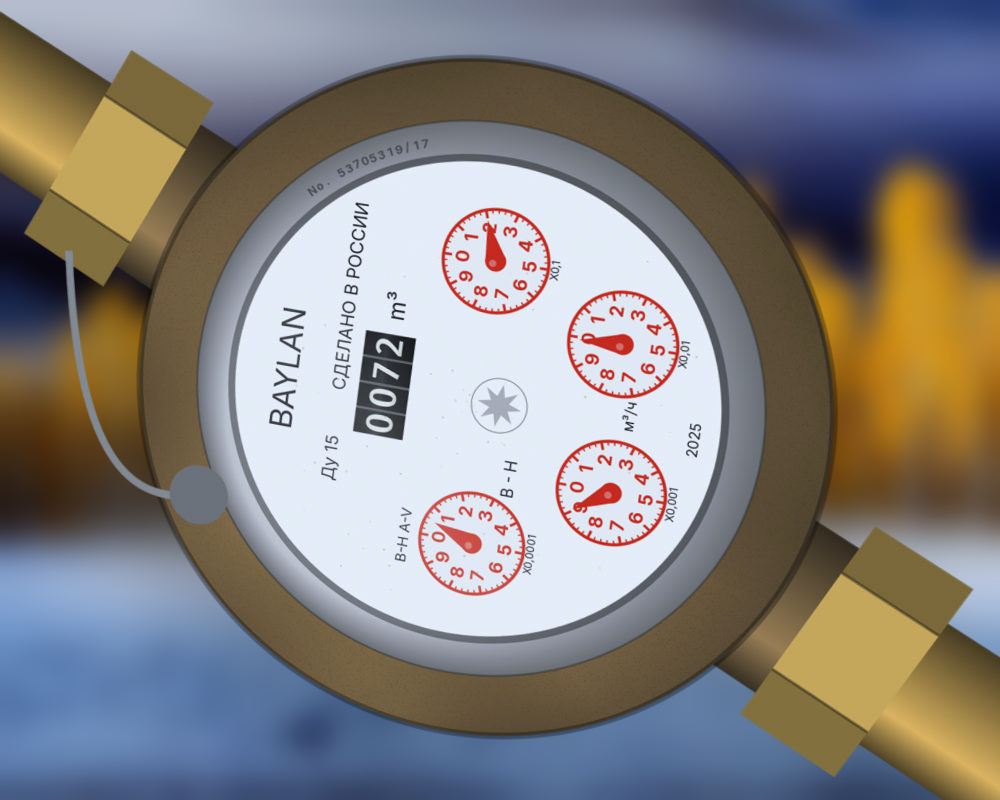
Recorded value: m³ 72.1990
